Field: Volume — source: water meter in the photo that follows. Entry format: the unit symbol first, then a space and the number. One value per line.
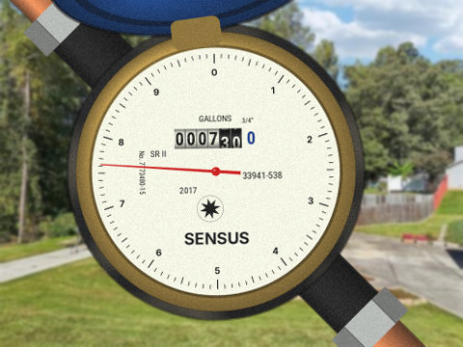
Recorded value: gal 7297.6
